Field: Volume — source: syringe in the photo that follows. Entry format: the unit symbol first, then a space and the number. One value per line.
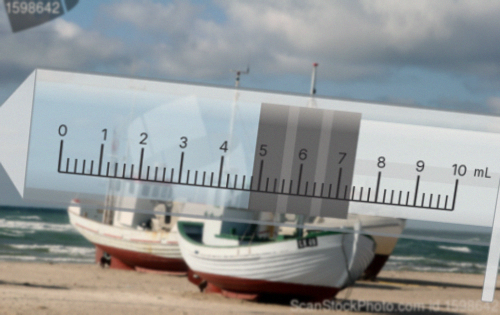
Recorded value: mL 4.8
